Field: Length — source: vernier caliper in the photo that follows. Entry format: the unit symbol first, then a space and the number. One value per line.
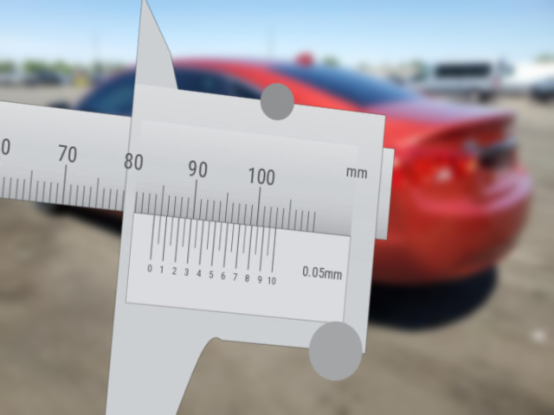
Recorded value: mm 84.0
